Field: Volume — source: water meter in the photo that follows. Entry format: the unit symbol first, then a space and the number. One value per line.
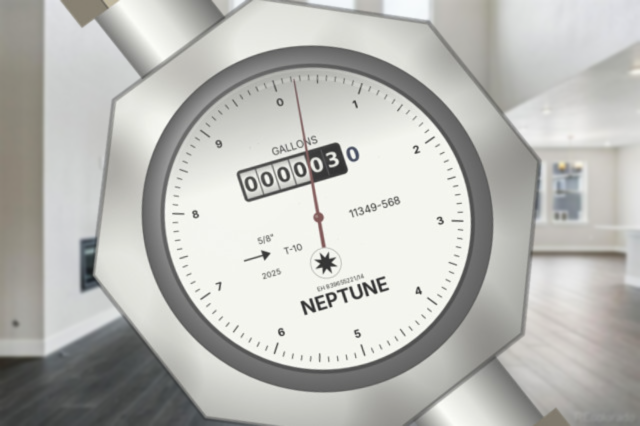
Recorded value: gal 30.2
